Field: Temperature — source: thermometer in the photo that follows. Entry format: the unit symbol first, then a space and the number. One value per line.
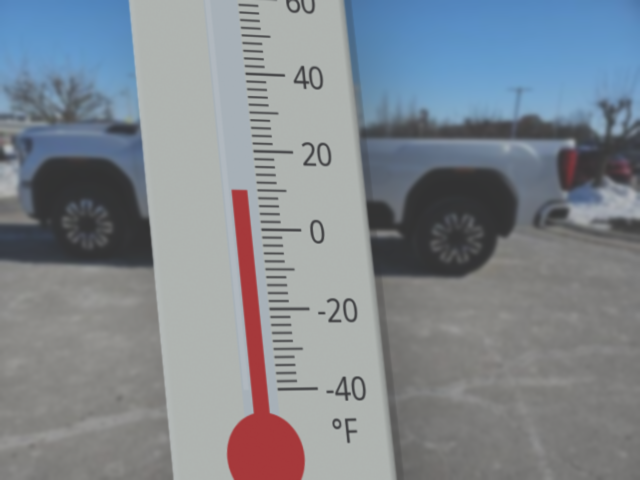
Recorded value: °F 10
